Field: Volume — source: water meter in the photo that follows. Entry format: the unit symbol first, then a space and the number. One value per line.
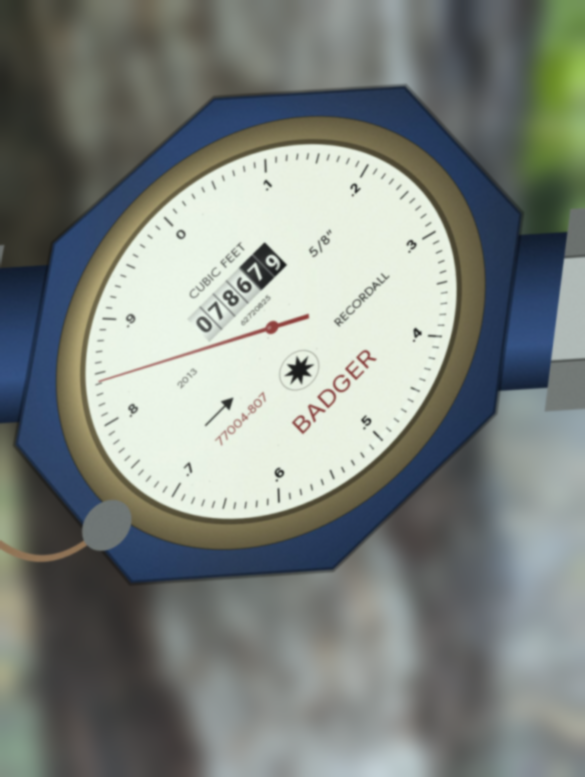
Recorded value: ft³ 78678.84
